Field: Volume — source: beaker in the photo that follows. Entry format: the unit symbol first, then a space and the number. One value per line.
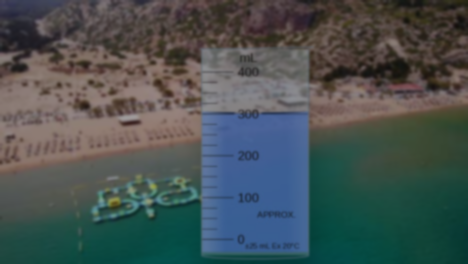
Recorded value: mL 300
